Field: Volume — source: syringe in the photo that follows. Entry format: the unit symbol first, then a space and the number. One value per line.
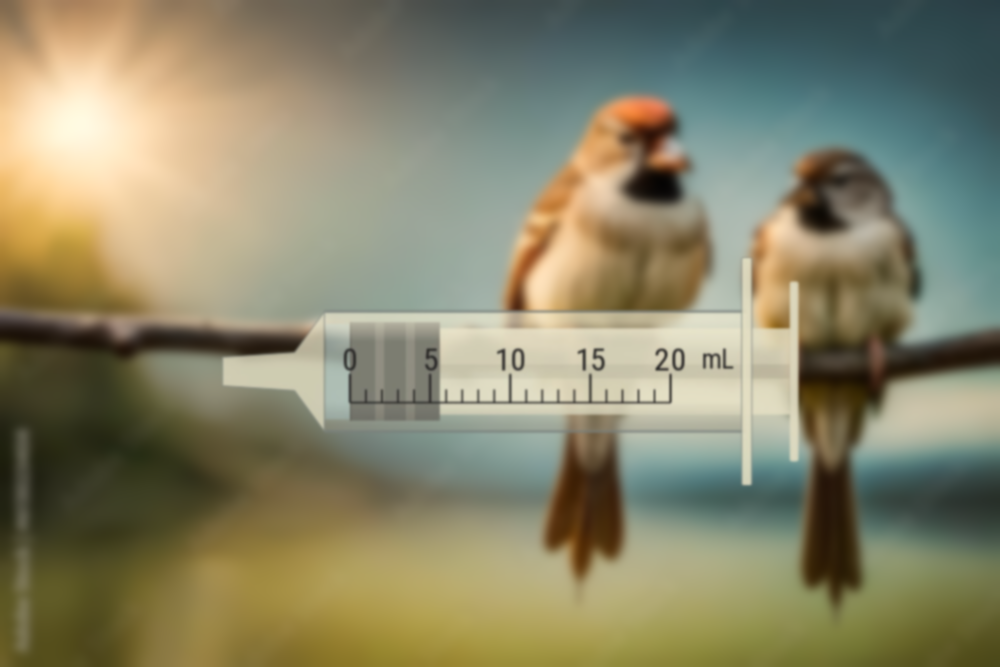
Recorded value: mL 0
